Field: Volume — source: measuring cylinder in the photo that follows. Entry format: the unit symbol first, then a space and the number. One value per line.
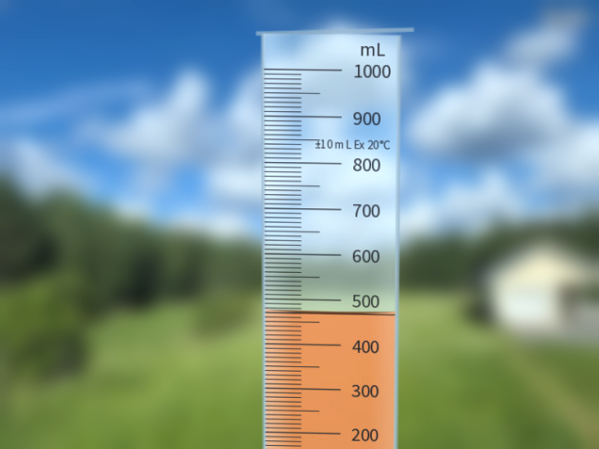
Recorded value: mL 470
